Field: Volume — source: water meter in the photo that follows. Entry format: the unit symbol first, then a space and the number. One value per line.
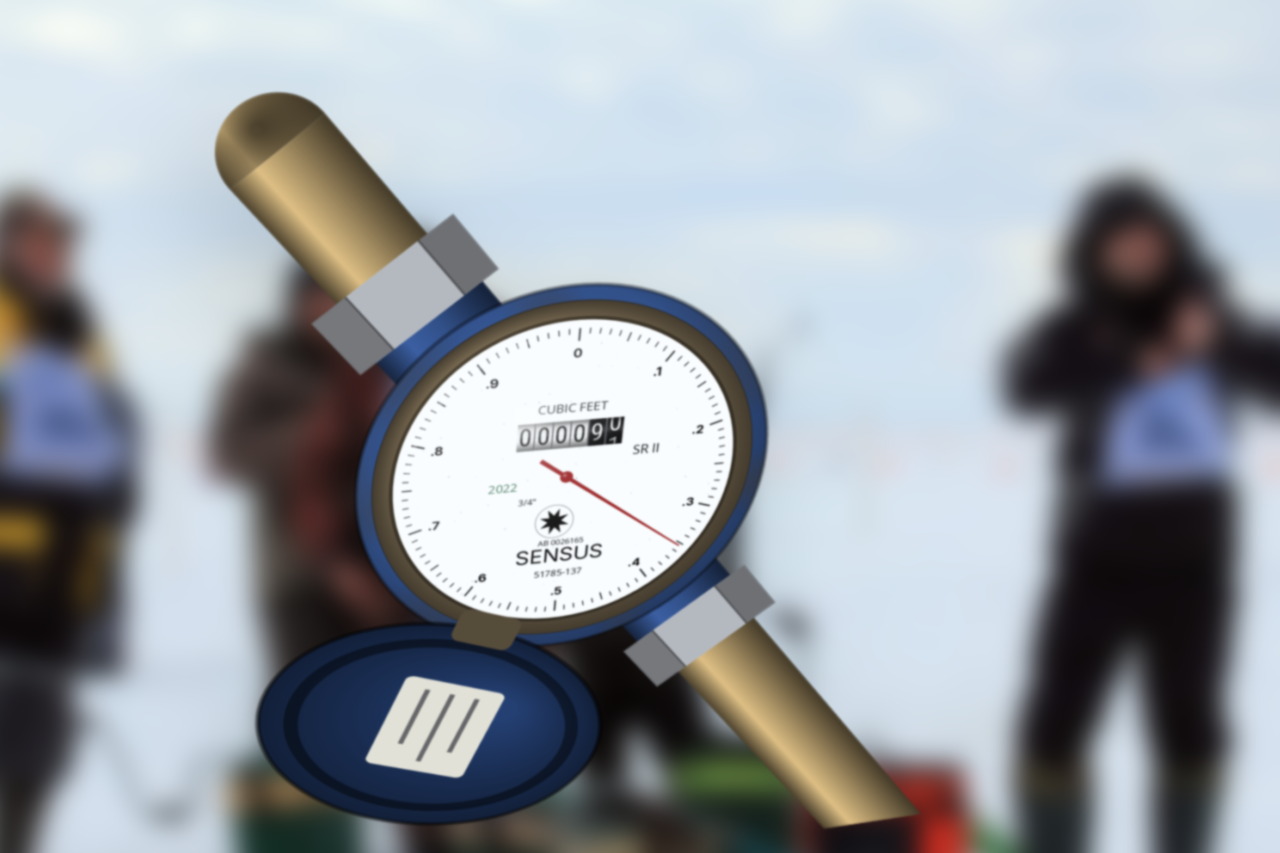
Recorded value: ft³ 90.35
